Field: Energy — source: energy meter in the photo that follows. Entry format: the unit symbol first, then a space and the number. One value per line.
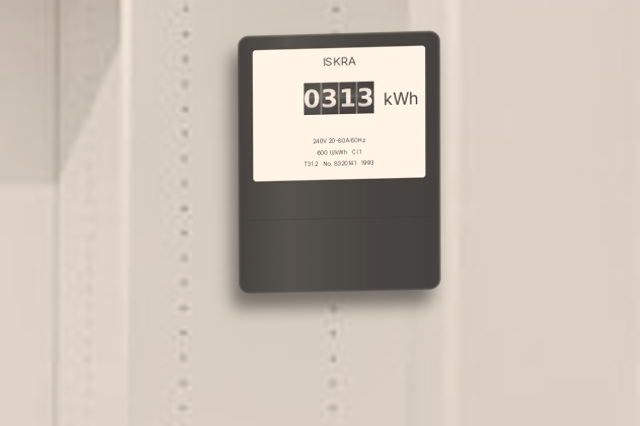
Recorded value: kWh 313
